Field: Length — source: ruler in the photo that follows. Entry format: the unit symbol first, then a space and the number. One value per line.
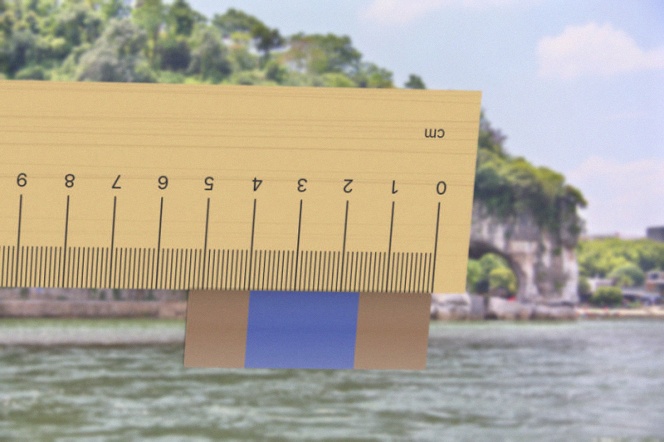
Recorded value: cm 5.3
